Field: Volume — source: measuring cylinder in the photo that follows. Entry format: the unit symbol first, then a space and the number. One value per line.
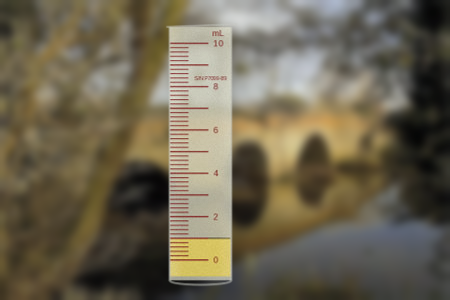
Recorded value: mL 1
